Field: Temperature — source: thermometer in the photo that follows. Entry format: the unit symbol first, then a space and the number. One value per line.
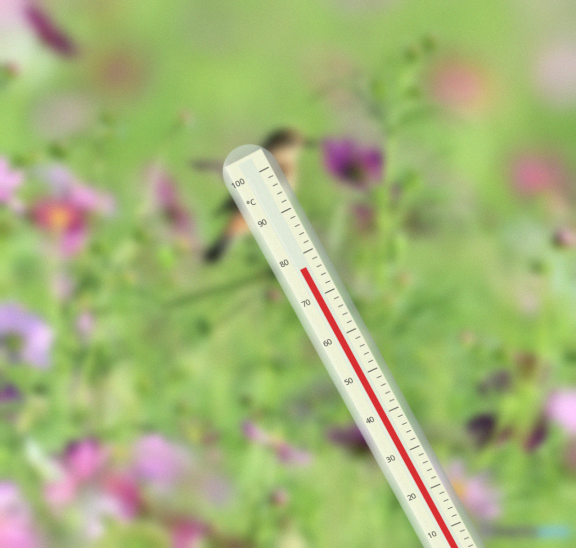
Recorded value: °C 77
